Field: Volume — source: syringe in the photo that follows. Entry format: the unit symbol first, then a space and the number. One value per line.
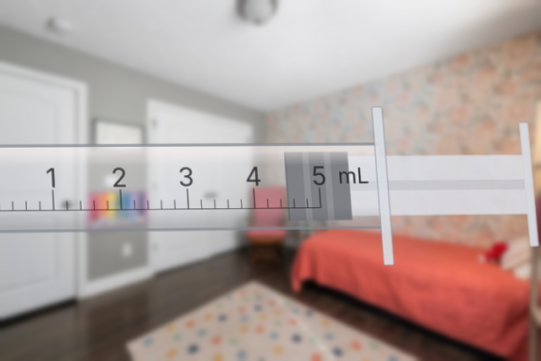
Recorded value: mL 4.5
